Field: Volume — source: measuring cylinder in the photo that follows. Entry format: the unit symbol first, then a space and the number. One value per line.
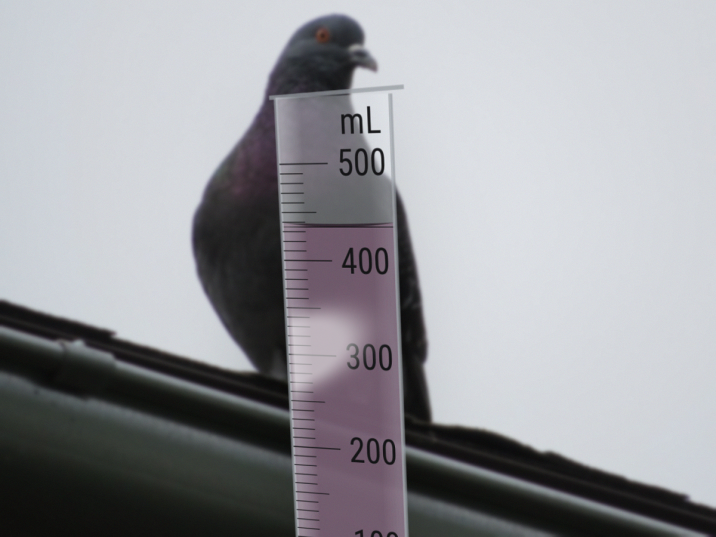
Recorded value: mL 435
